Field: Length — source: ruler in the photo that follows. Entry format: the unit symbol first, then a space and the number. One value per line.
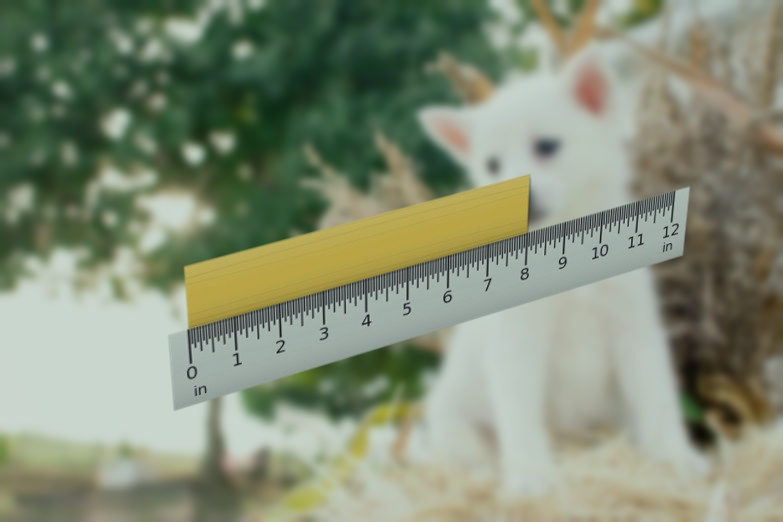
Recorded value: in 8
